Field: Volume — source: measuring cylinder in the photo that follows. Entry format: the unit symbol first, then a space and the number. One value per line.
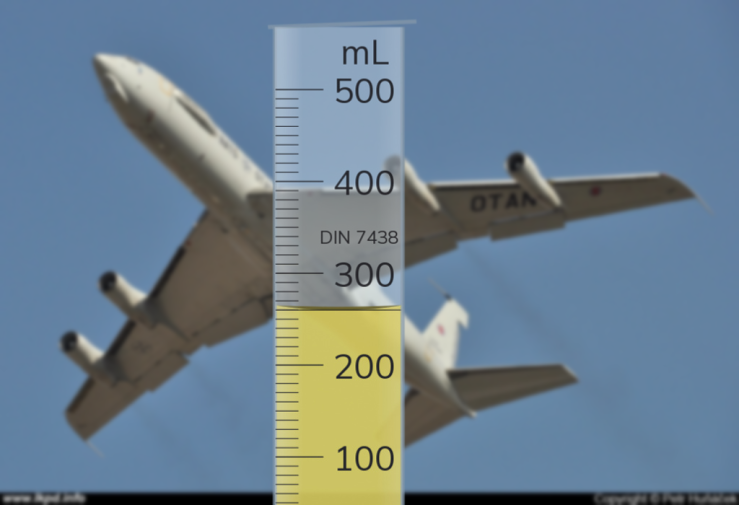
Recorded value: mL 260
